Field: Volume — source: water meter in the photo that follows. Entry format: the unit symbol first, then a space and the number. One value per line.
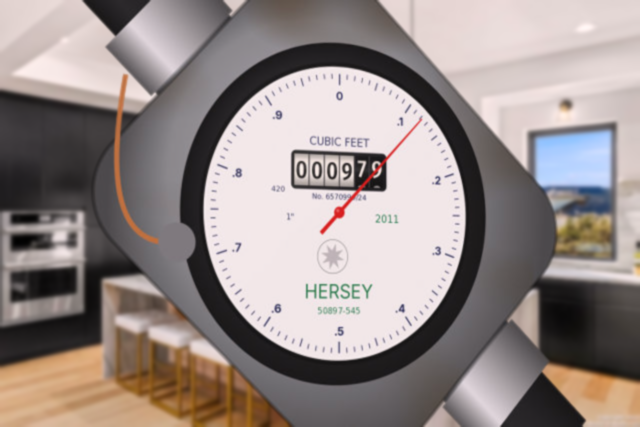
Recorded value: ft³ 979.12
